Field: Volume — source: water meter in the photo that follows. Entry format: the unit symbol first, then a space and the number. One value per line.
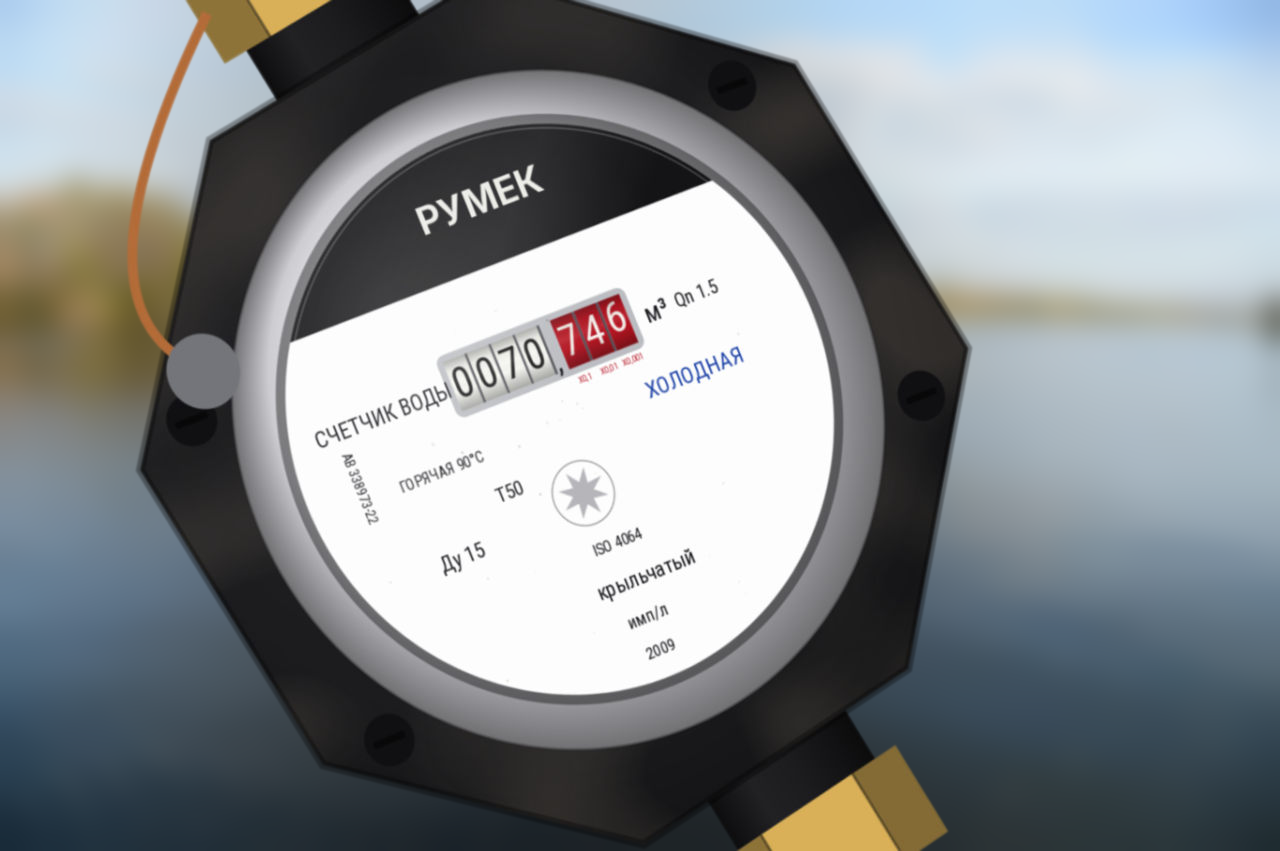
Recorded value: m³ 70.746
